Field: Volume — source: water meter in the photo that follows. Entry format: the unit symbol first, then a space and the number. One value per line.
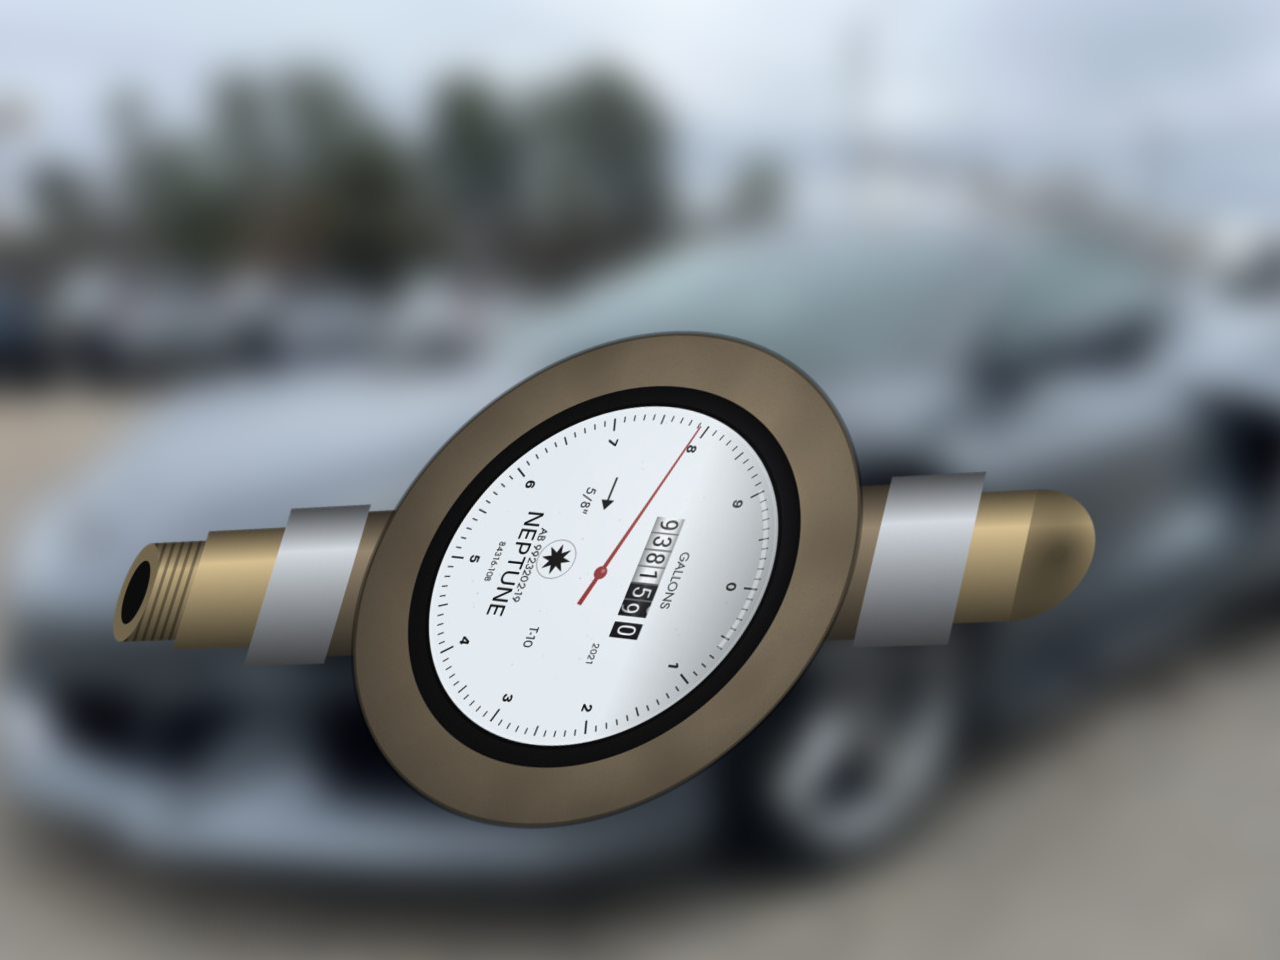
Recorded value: gal 9381587.9
